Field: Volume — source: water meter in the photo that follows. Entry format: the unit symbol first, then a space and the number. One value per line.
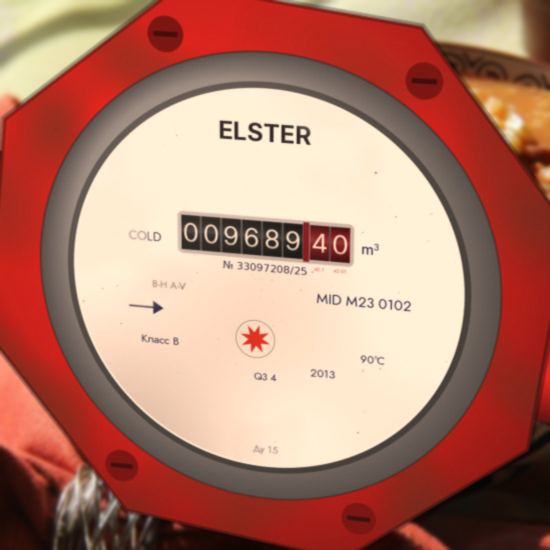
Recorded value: m³ 9689.40
